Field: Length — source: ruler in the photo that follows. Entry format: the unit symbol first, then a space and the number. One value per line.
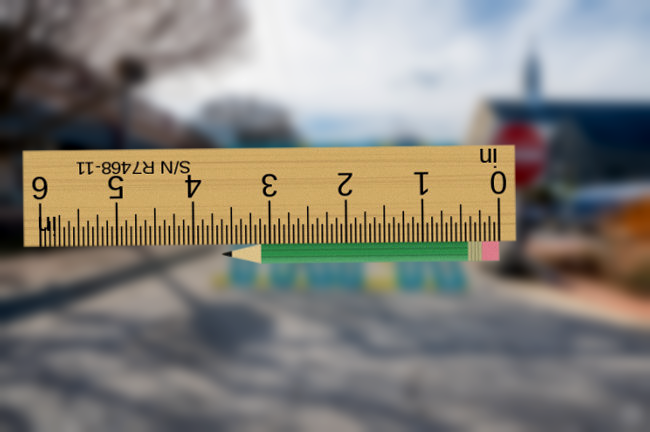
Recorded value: in 3.625
